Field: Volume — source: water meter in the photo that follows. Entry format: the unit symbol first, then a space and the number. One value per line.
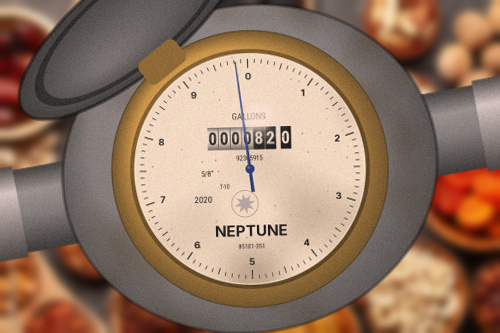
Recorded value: gal 819.8
